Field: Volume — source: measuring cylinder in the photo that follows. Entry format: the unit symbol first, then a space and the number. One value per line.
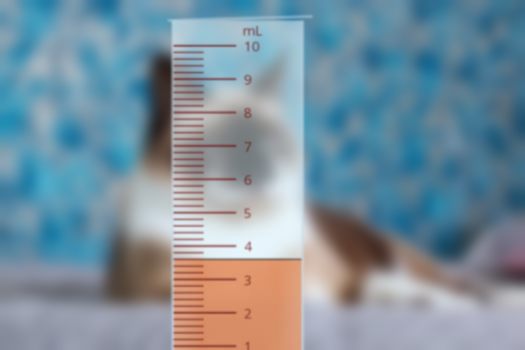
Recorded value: mL 3.6
